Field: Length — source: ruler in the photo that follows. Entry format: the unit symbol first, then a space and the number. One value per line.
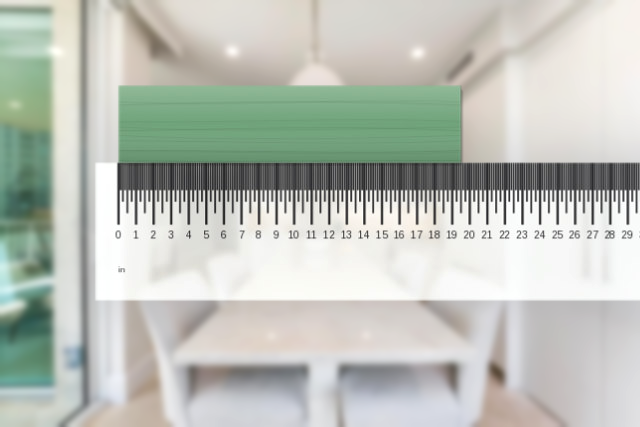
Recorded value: in 19.5
